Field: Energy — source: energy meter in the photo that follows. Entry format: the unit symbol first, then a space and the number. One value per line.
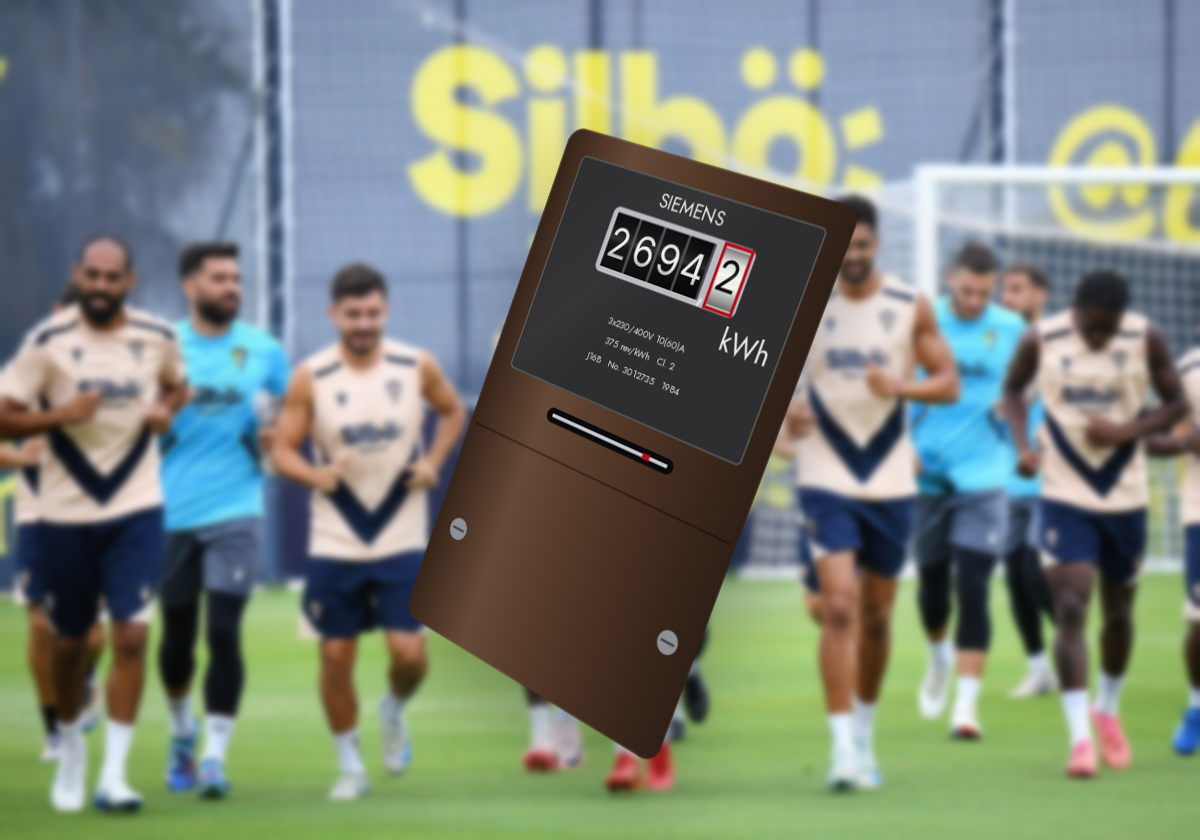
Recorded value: kWh 2694.2
